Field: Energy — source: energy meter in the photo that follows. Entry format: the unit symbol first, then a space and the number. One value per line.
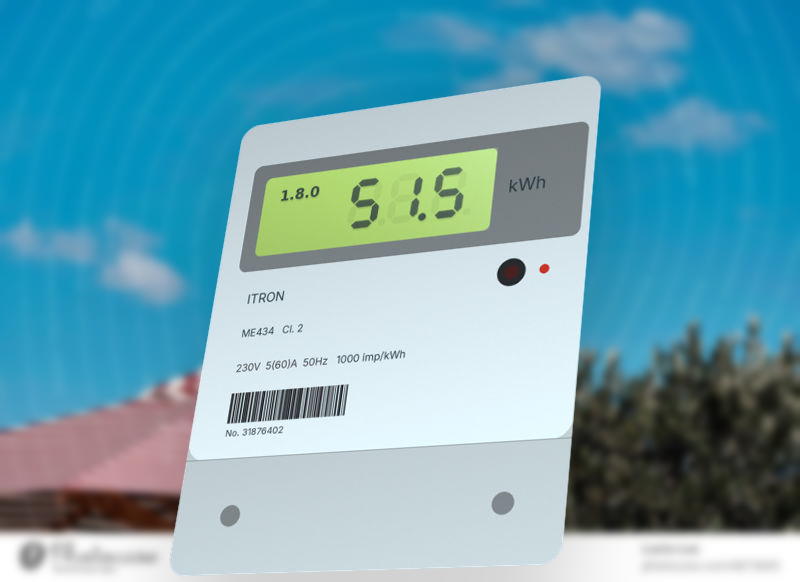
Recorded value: kWh 51.5
